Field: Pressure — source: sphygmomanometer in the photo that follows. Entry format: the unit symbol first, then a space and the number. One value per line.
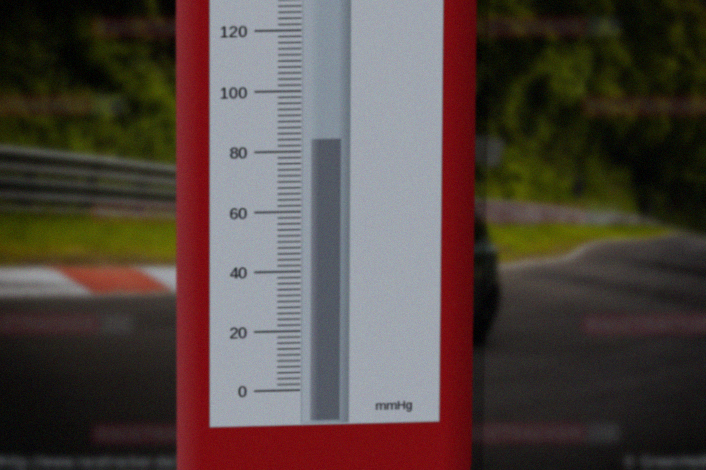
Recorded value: mmHg 84
